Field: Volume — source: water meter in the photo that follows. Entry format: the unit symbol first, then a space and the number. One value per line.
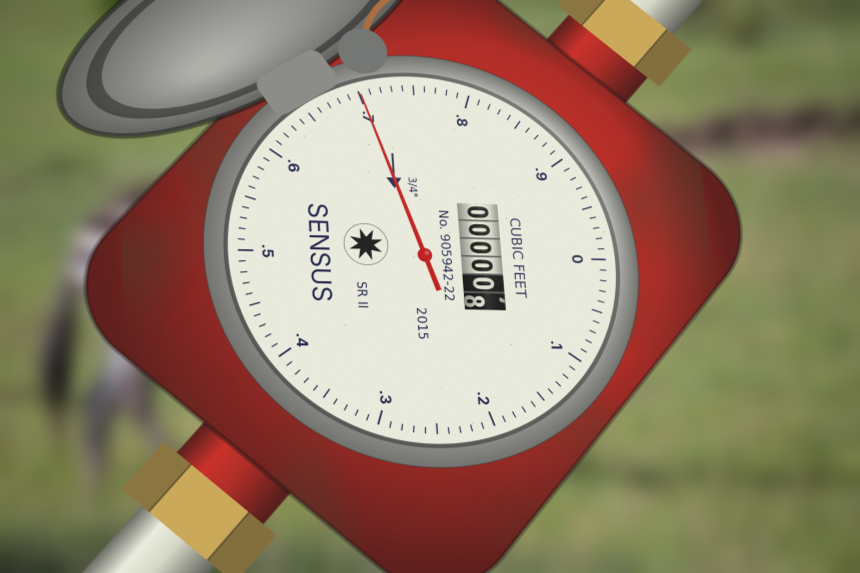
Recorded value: ft³ 7.70
